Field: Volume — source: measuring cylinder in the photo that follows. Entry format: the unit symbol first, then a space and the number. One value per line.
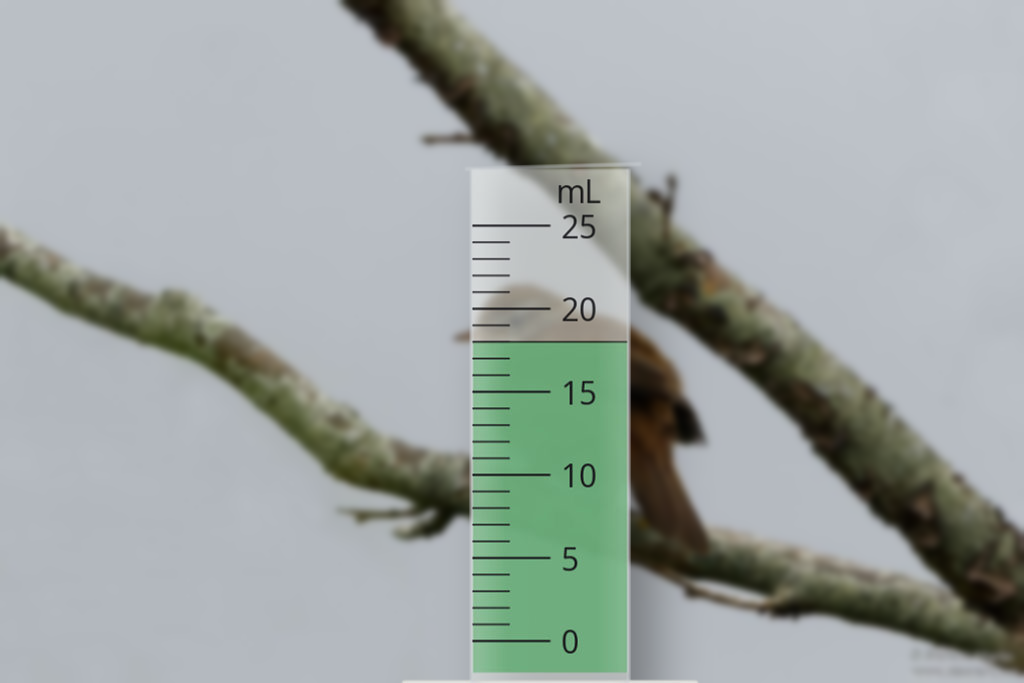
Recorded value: mL 18
